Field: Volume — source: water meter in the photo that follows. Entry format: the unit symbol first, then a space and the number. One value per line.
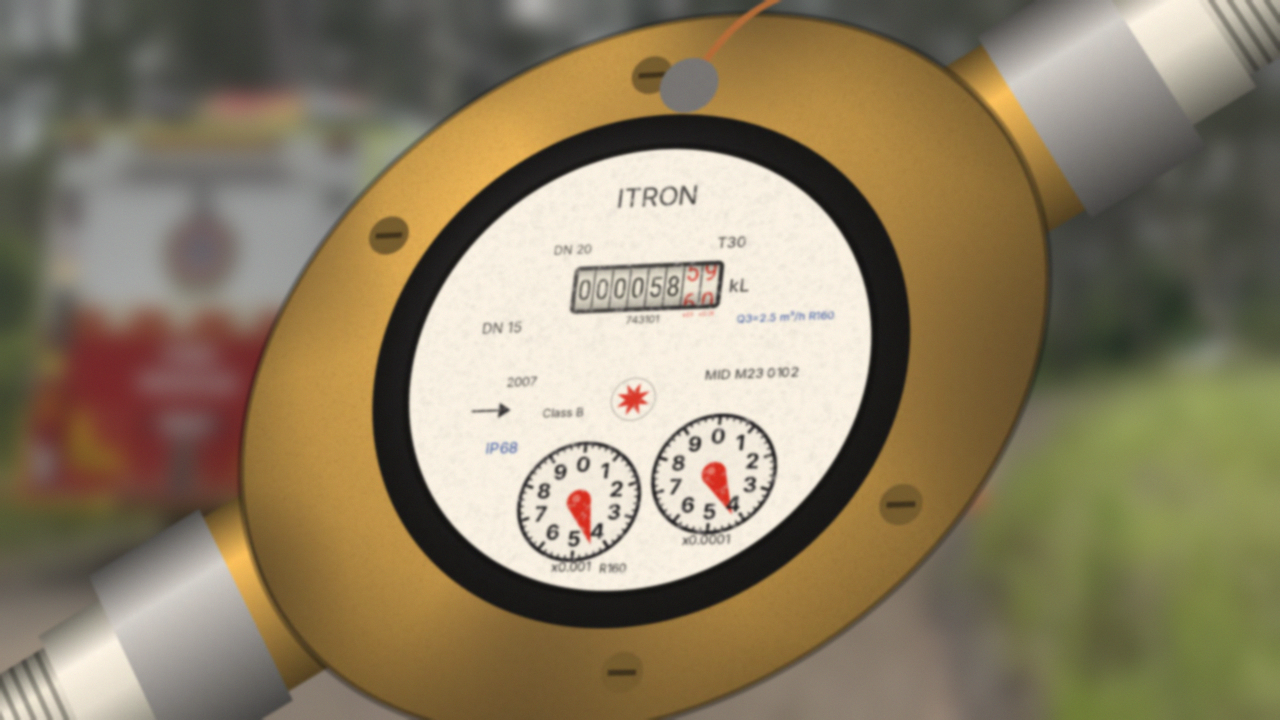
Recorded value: kL 58.5944
